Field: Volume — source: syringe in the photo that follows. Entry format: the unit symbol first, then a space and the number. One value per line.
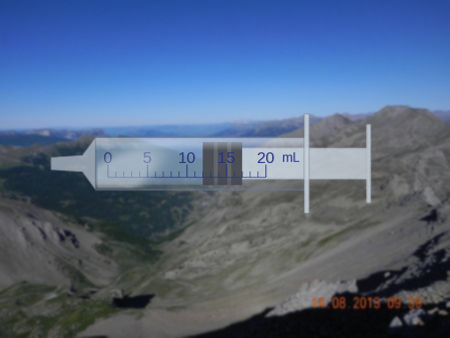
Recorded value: mL 12
